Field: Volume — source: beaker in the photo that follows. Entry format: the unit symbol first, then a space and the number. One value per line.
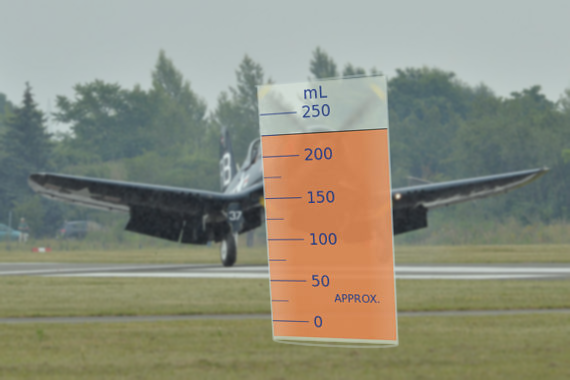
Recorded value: mL 225
